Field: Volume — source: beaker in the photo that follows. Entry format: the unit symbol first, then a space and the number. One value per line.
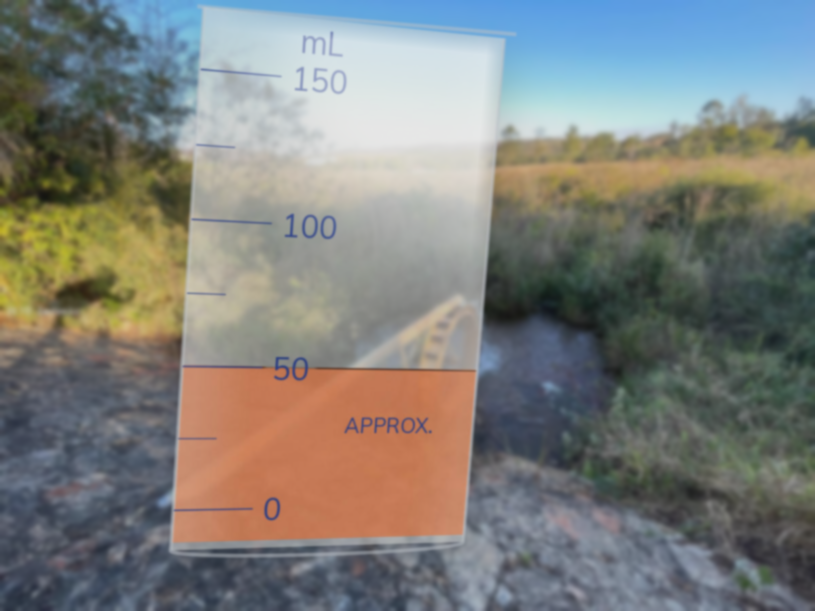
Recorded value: mL 50
